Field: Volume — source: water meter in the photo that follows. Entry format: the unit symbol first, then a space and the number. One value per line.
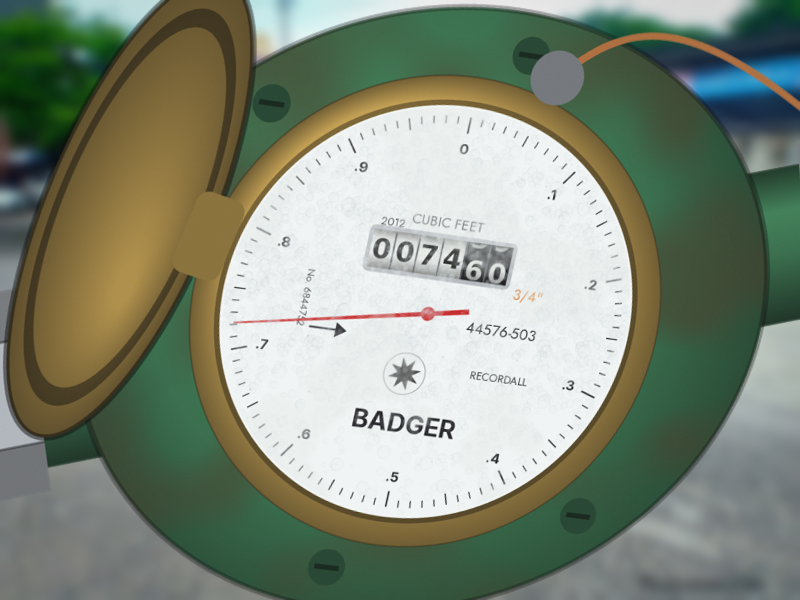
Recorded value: ft³ 7459.72
